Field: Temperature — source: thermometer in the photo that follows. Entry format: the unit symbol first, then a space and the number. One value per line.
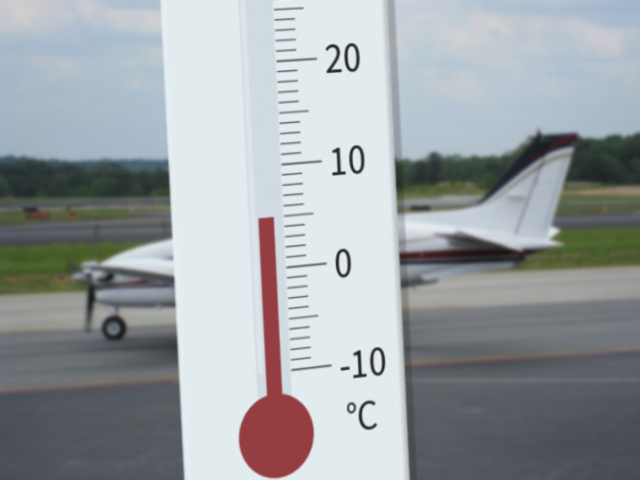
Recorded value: °C 5
